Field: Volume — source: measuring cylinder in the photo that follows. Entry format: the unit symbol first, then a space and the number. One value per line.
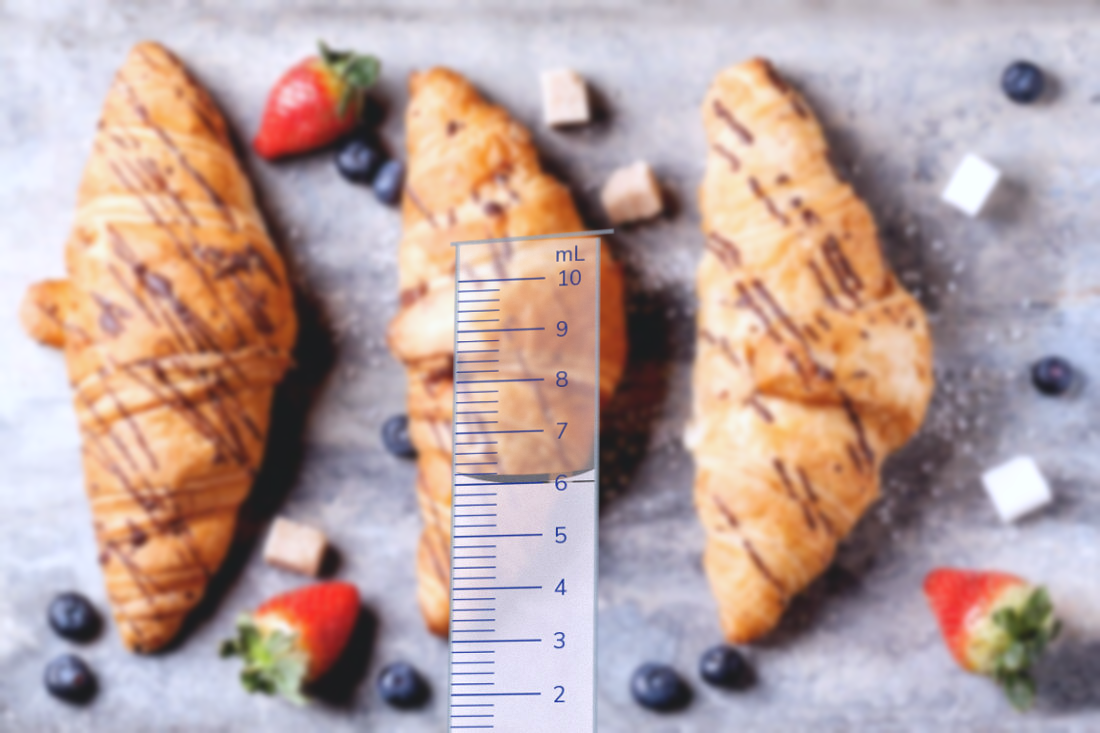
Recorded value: mL 6
